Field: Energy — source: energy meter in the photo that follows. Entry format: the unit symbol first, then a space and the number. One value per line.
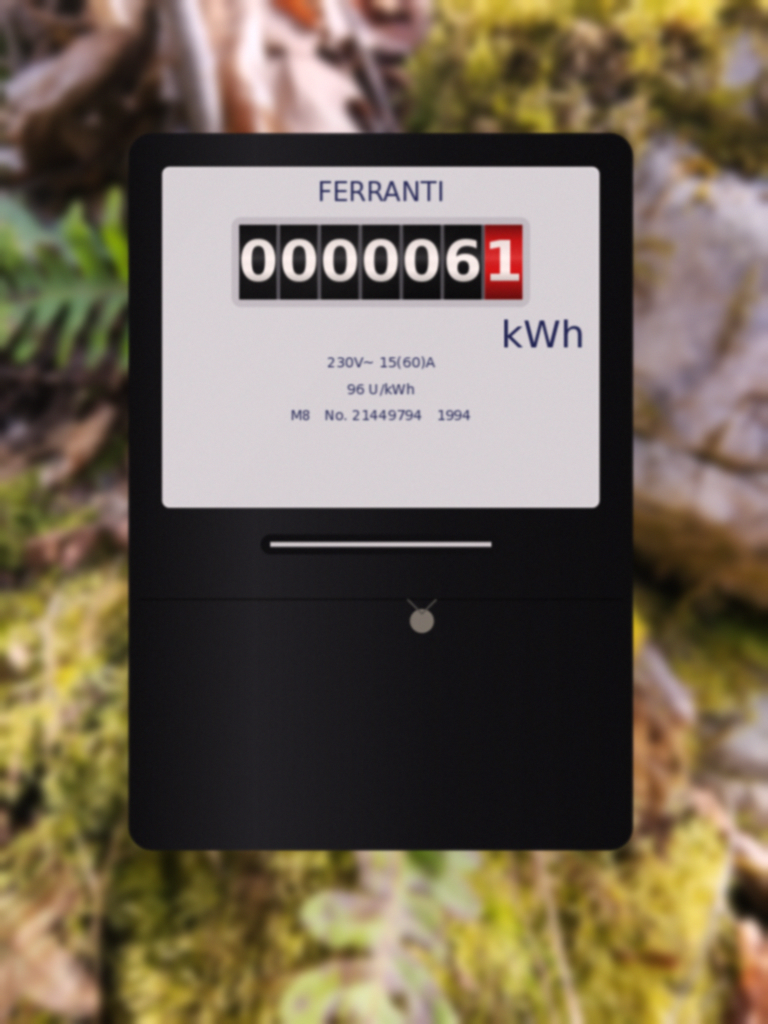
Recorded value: kWh 6.1
